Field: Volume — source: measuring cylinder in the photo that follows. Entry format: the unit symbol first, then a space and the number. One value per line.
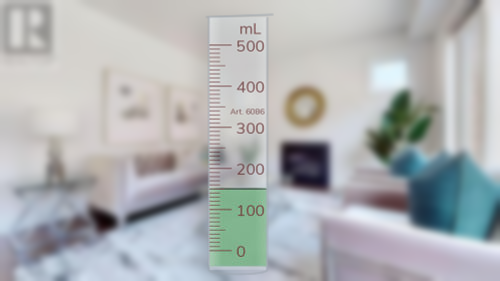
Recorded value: mL 150
